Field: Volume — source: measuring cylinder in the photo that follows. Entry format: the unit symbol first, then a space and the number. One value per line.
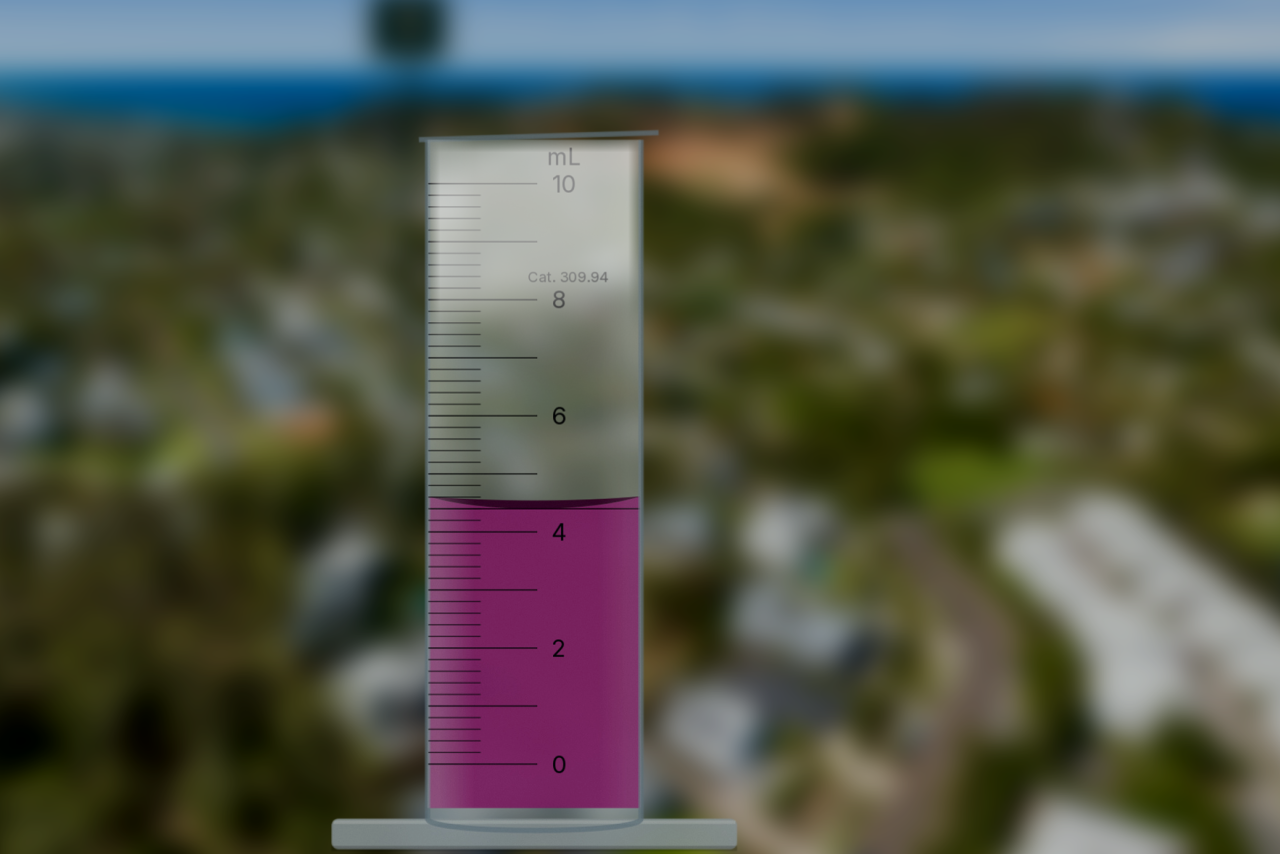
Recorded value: mL 4.4
